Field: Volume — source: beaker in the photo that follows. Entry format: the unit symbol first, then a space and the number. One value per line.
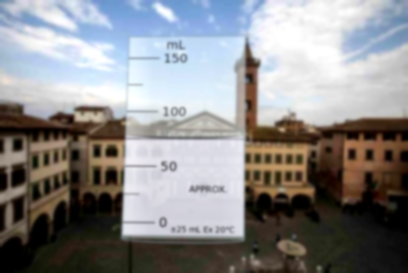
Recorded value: mL 75
